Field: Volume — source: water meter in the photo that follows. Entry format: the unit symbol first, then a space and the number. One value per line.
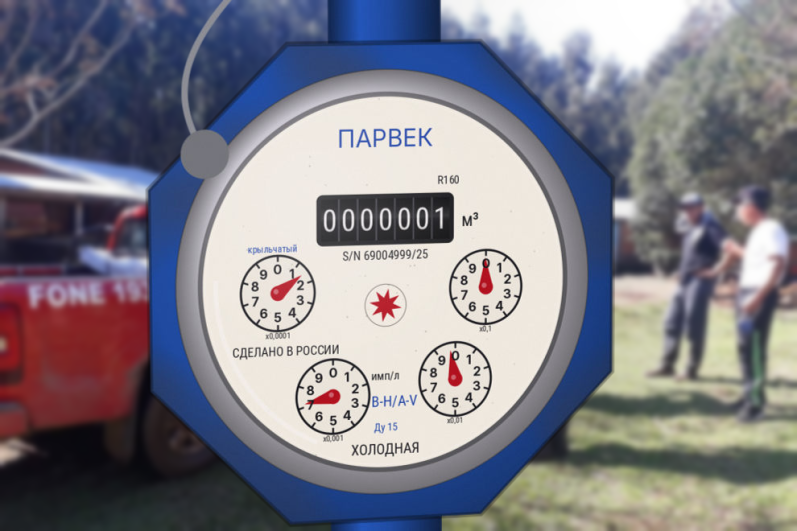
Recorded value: m³ 0.9971
